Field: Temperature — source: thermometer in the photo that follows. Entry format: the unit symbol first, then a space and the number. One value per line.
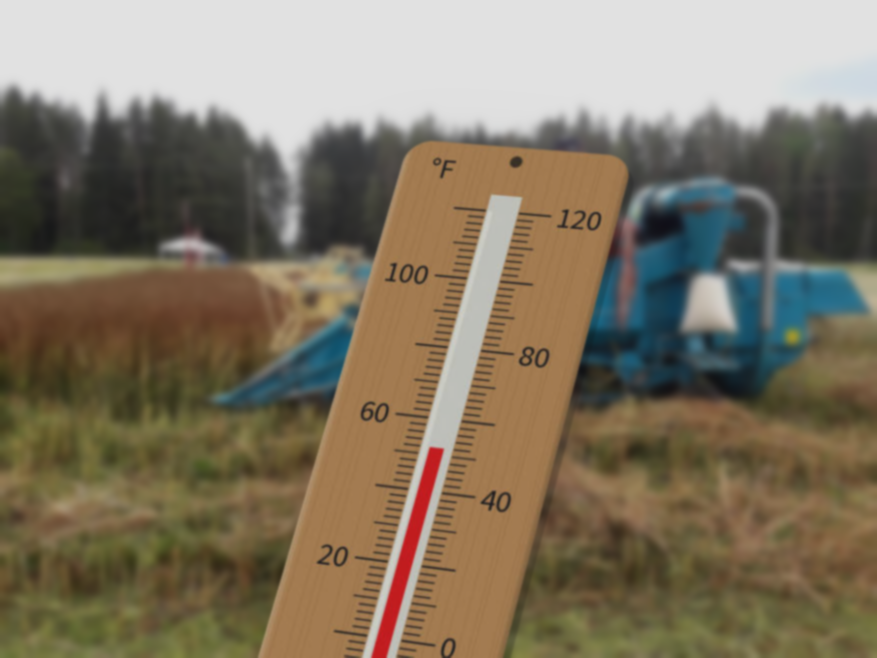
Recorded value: °F 52
